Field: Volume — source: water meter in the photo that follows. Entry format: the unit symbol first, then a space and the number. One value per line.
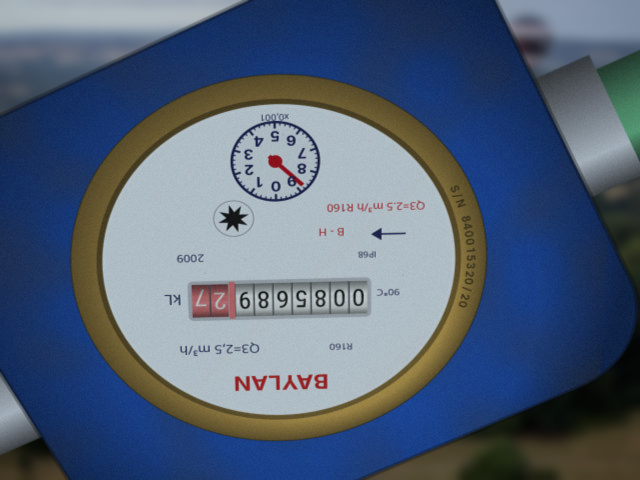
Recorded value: kL 85689.268
